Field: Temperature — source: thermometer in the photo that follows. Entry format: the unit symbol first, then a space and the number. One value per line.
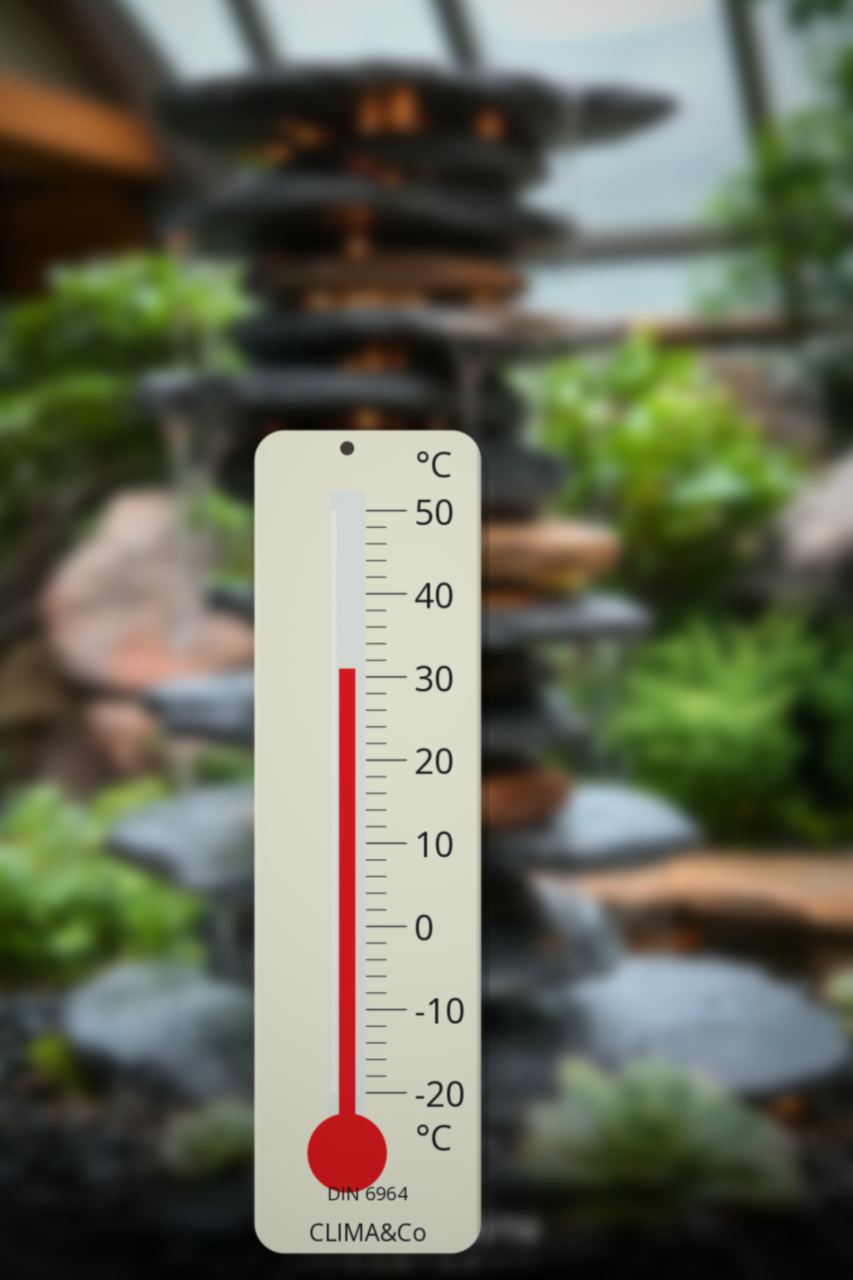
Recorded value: °C 31
